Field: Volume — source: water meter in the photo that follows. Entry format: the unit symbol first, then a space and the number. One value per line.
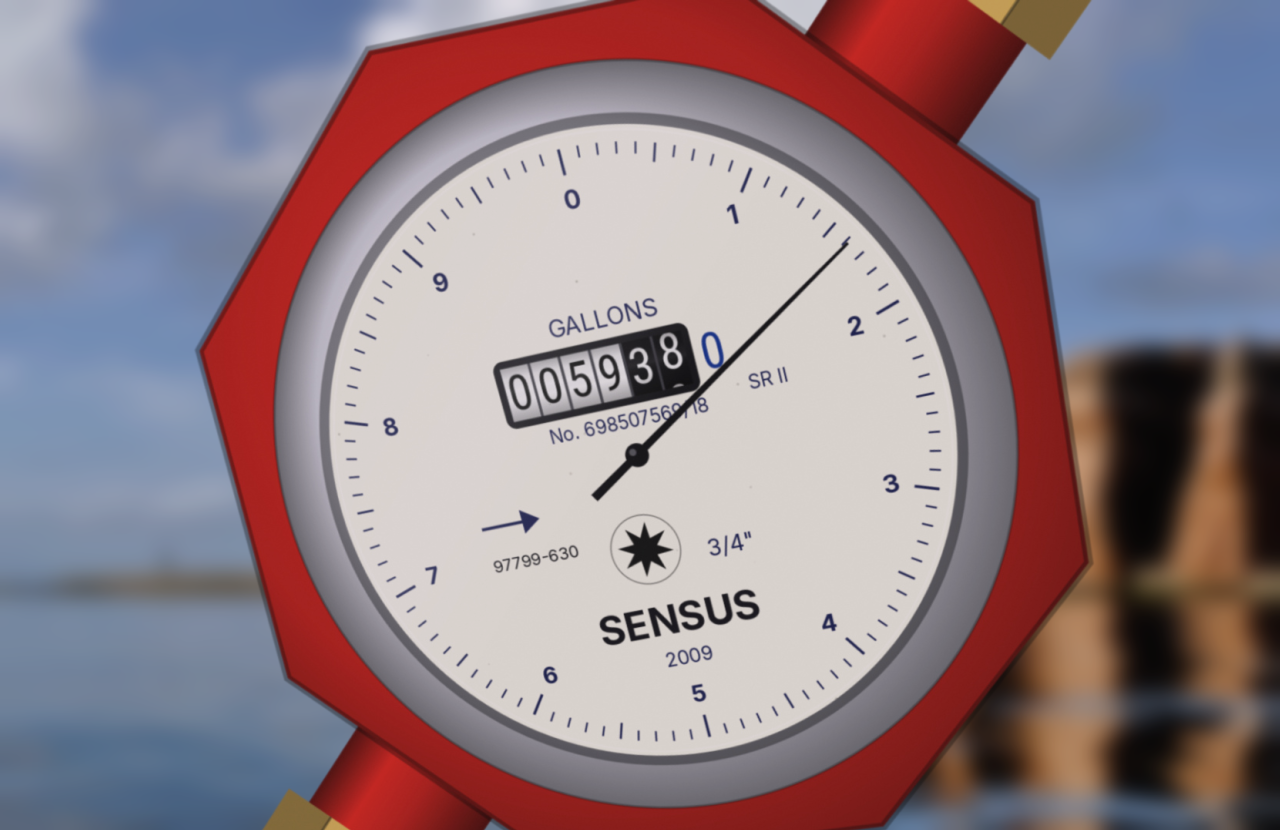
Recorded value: gal 59381.6
